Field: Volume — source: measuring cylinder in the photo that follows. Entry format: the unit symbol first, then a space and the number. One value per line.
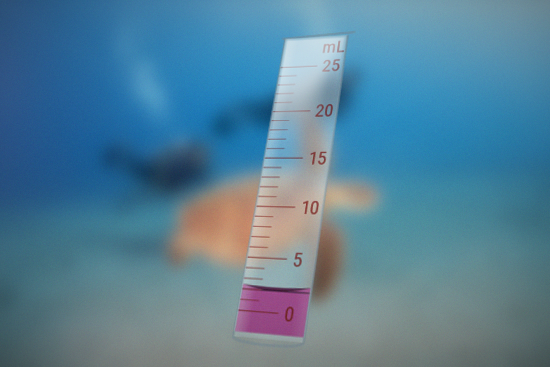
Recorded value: mL 2
